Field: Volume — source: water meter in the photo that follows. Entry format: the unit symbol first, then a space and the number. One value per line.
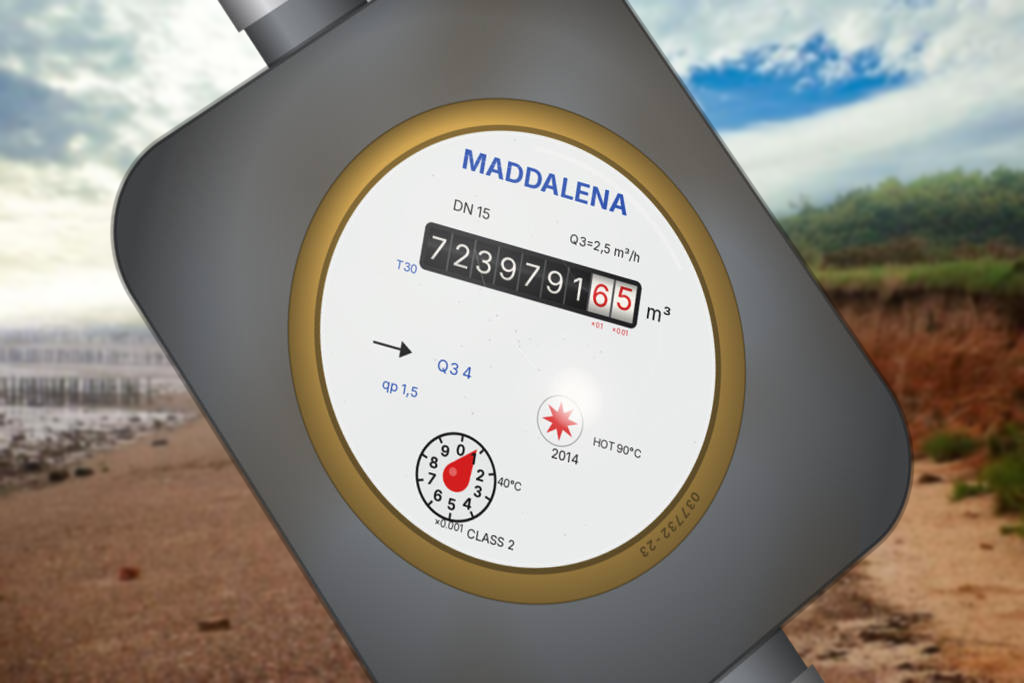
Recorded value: m³ 7239791.650
